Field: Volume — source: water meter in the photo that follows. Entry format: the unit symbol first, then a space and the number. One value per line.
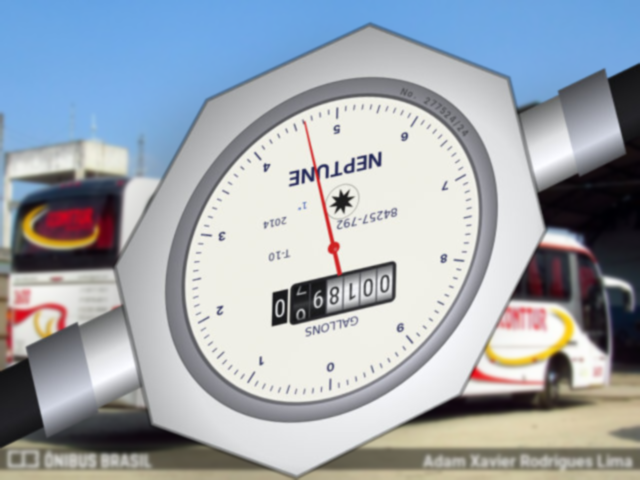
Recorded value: gal 18964.6
